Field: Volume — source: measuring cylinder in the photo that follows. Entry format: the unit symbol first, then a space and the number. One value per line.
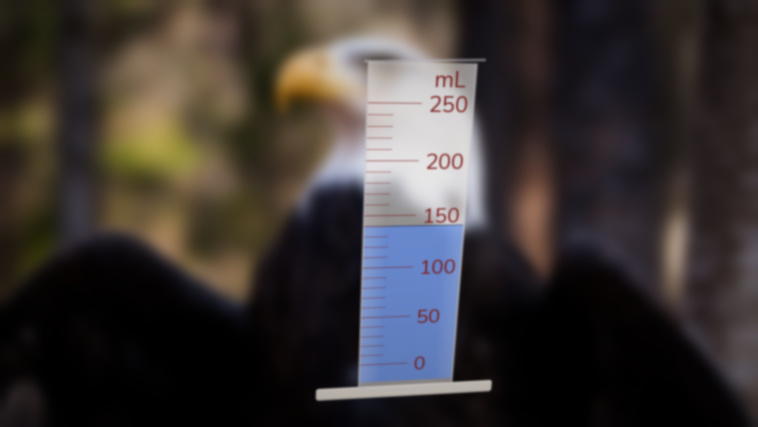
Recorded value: mL 140
